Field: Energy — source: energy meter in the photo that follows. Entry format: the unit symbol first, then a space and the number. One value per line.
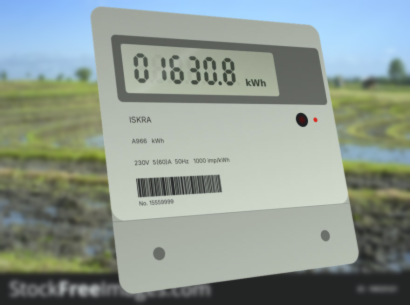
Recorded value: kWh 1630.8
